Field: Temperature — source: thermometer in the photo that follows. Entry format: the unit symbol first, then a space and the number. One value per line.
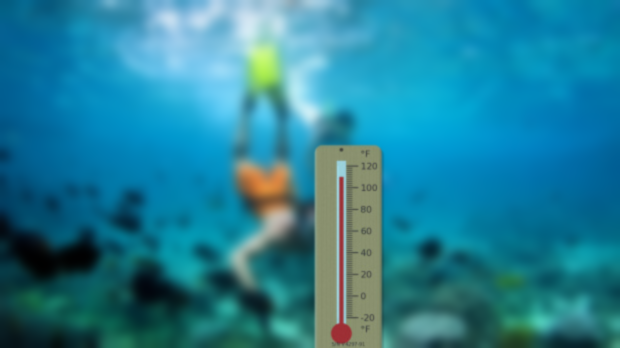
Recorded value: °F 110
